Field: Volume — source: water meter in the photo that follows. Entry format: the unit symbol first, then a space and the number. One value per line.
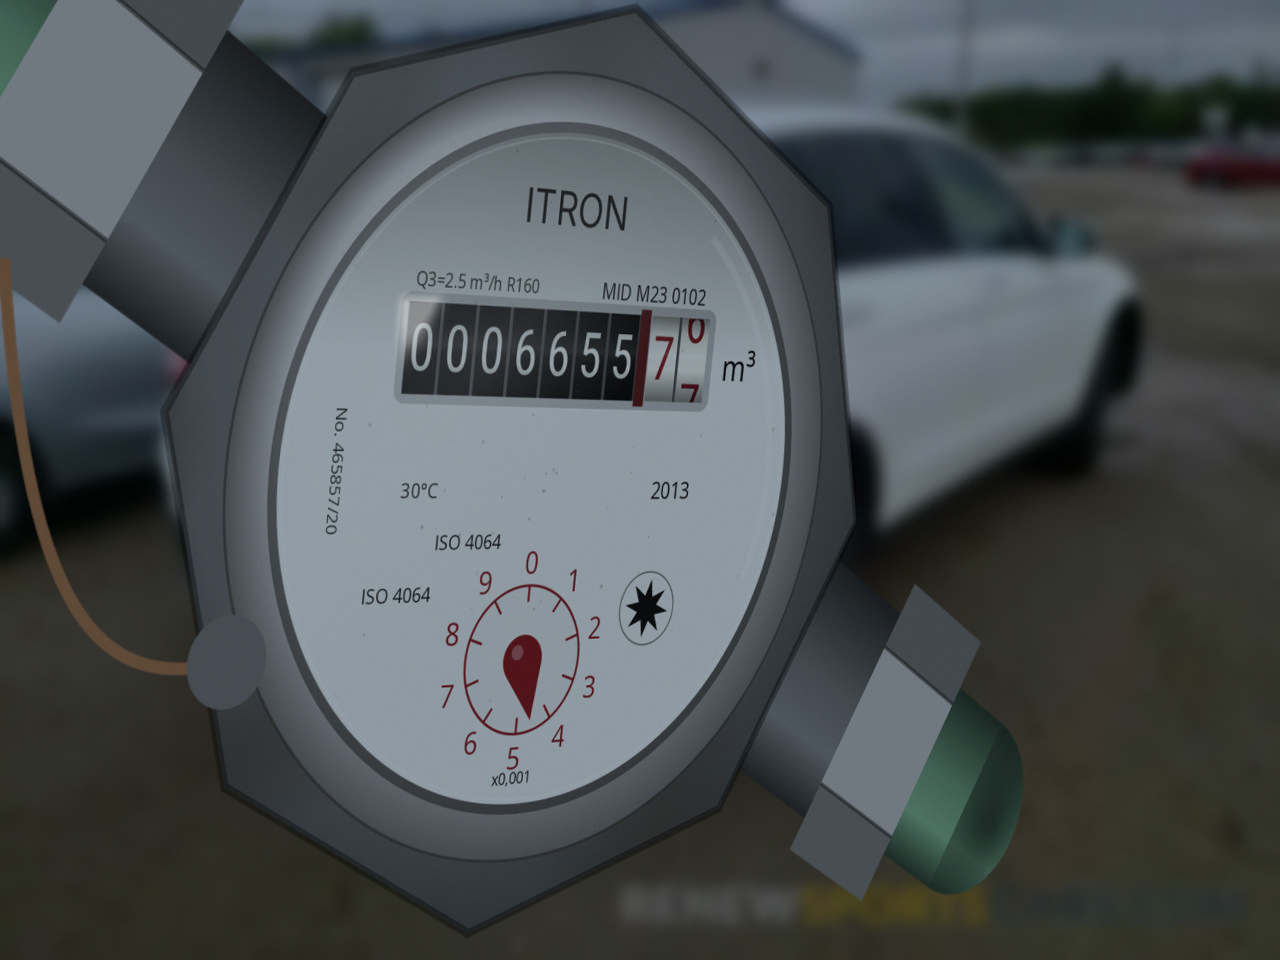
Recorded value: m³ 6655.764
